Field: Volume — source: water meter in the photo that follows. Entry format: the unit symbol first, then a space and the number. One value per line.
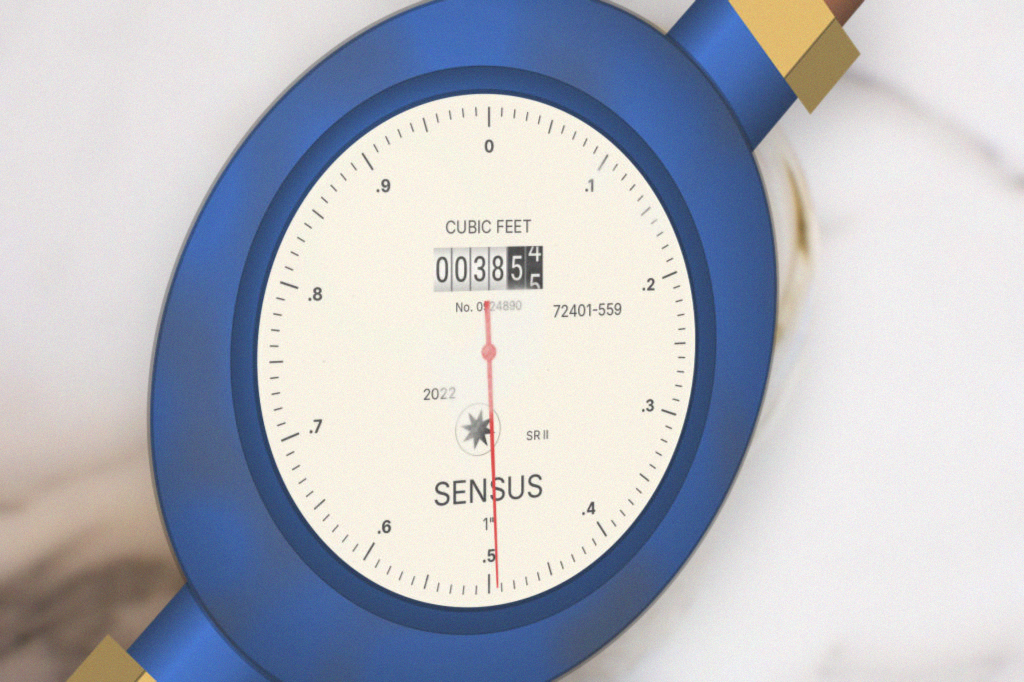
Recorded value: ft³ 3854.49
